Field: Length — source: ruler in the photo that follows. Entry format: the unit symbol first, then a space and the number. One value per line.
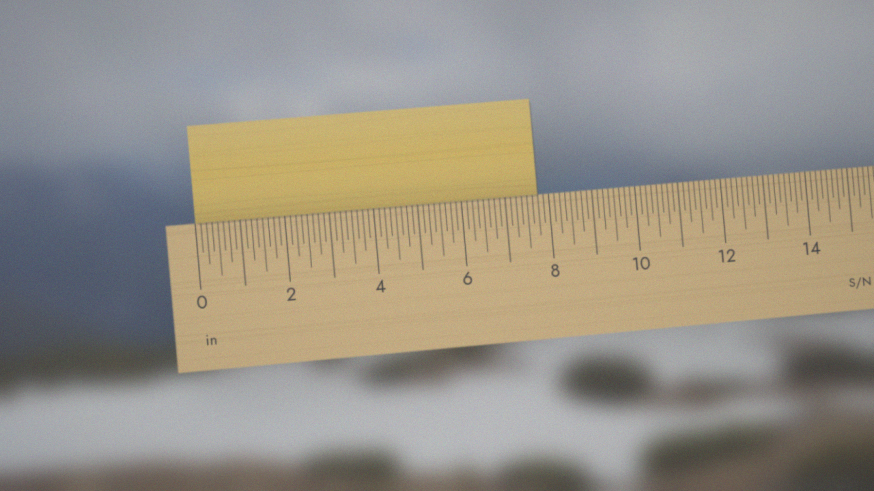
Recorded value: in 7.75
